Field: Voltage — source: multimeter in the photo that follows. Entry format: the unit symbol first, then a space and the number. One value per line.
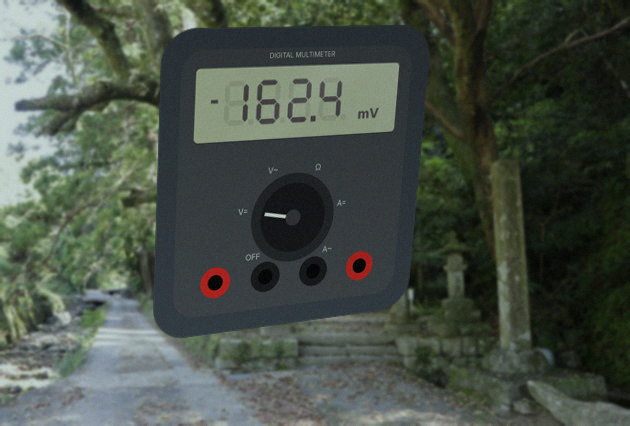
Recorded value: mV -162.4
